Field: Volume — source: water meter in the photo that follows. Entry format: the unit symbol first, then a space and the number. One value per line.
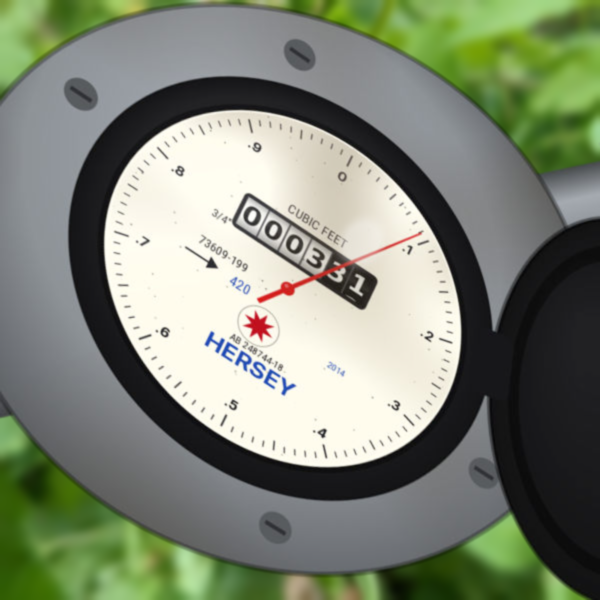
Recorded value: ft³ 331.09
